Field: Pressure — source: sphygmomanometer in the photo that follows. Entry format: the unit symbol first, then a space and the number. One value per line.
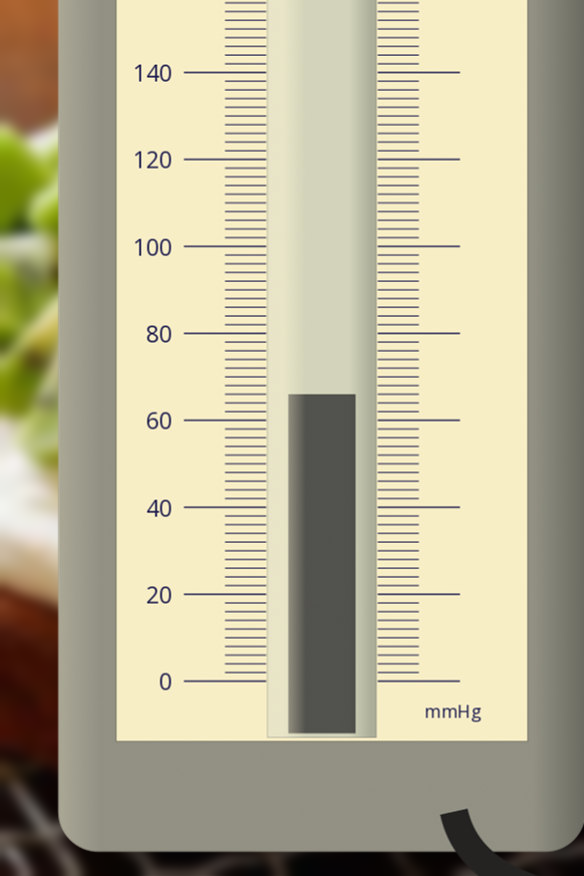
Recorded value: mmHg 66
